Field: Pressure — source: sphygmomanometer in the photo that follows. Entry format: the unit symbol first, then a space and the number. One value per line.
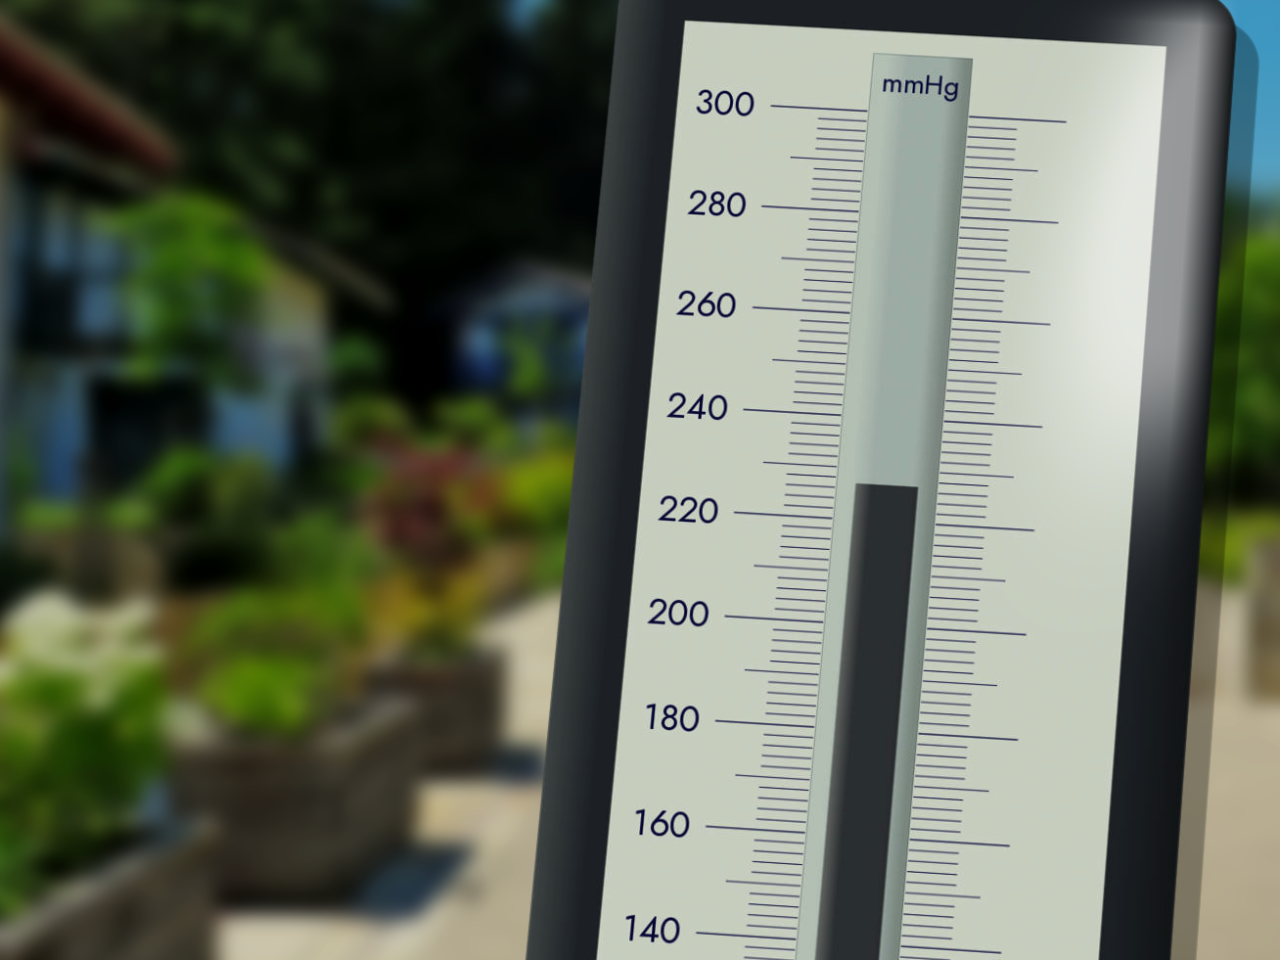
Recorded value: mmHg 227
